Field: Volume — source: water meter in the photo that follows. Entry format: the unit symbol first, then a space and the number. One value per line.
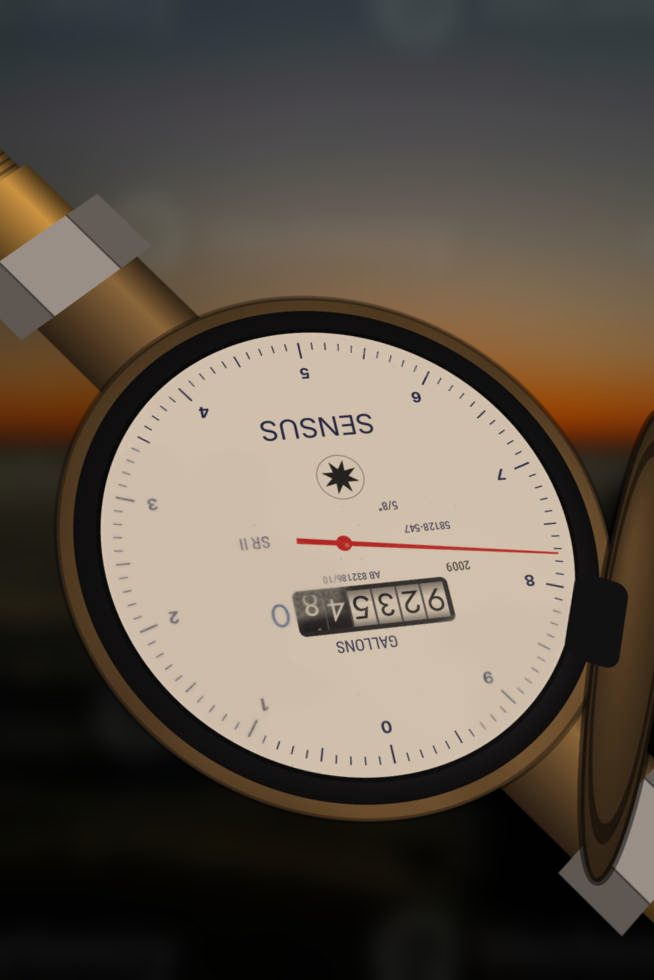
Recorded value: gal 9235477.7
